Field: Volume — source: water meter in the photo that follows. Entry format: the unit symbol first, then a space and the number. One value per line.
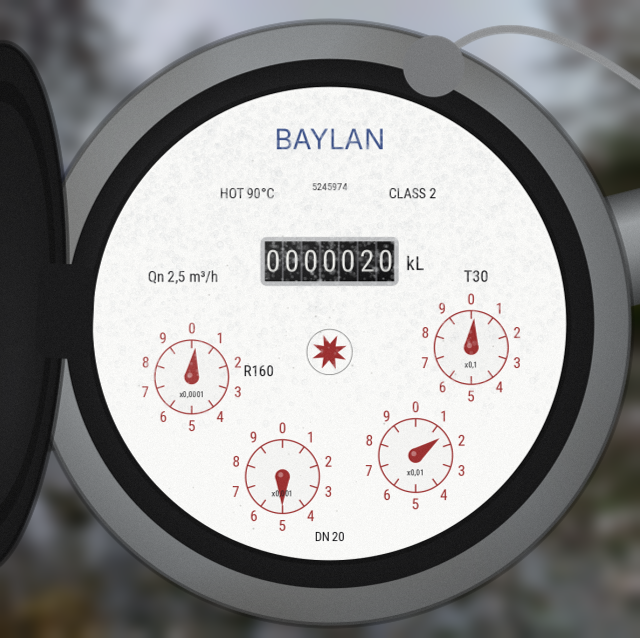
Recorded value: kL 20.0150
